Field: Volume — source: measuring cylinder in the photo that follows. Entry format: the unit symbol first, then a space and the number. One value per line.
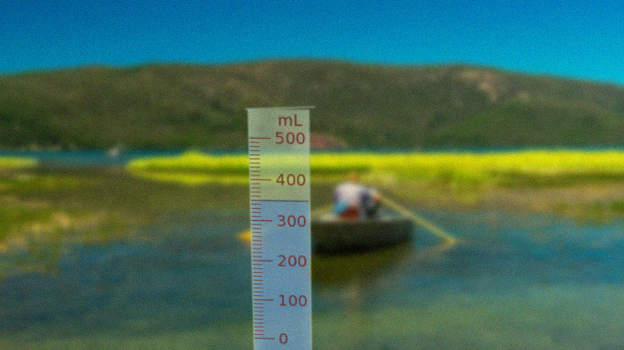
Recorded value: mL 350
